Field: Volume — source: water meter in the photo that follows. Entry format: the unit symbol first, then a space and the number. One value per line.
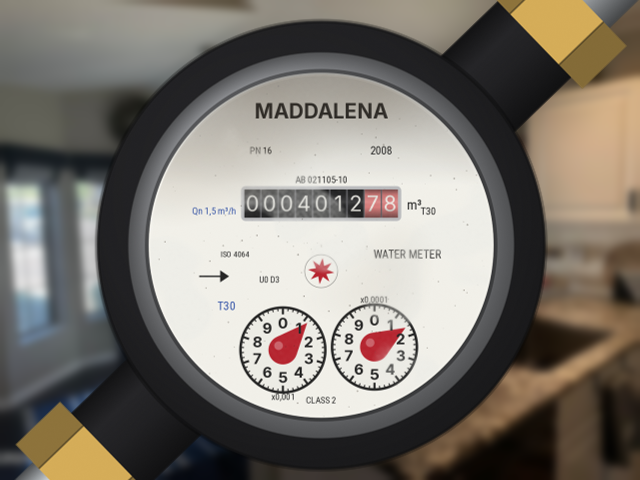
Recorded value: m³ 4012.7811
